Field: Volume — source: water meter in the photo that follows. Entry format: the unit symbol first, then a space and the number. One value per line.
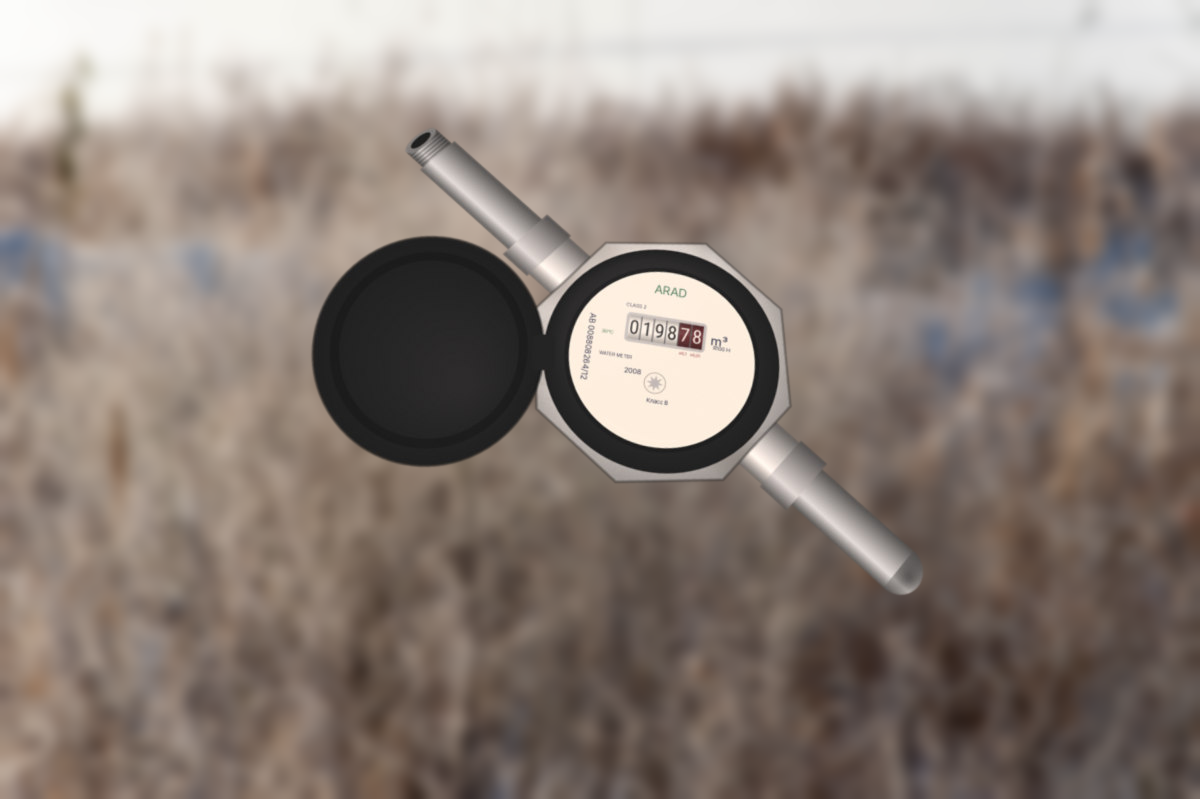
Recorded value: m³ 198.78
